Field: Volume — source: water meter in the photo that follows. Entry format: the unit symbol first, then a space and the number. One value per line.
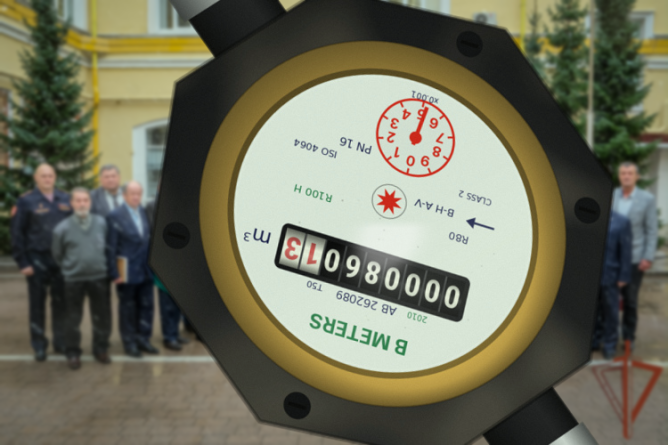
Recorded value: m³ 860.135
